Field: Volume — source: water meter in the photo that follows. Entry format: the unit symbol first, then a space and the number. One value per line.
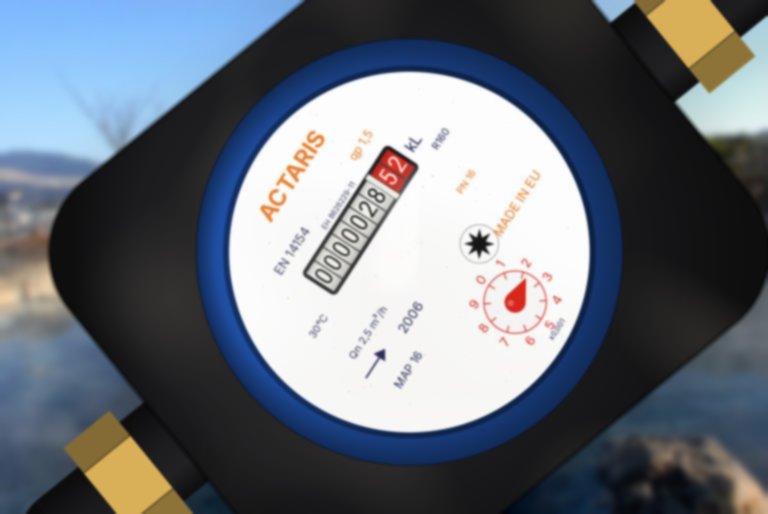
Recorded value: kL 28.522
